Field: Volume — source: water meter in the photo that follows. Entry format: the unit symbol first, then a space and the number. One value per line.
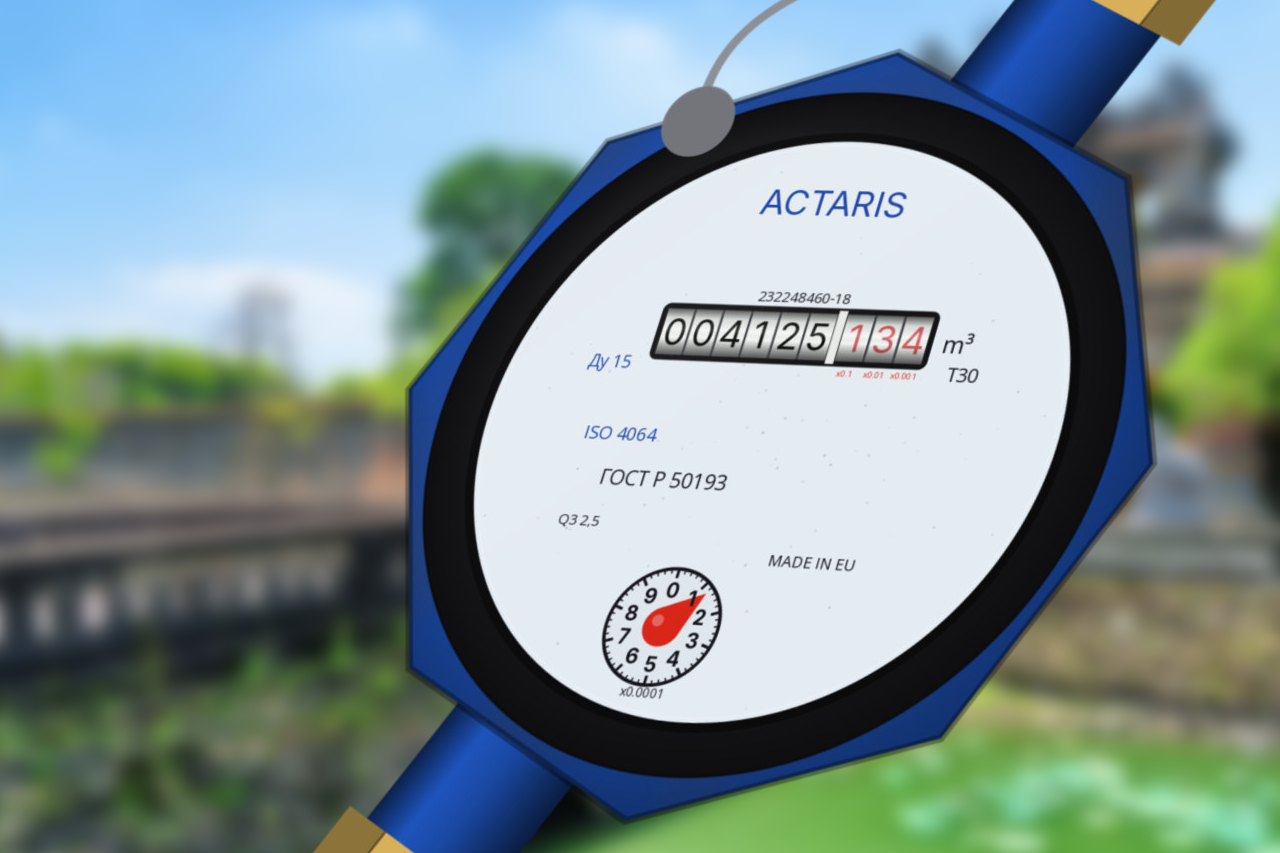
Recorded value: m³ 4125.1341
